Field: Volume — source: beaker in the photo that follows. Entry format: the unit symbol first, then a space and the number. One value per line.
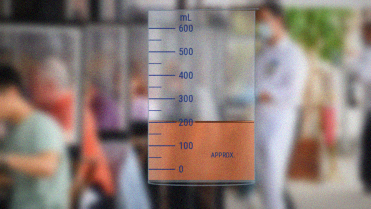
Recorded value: mL 200
